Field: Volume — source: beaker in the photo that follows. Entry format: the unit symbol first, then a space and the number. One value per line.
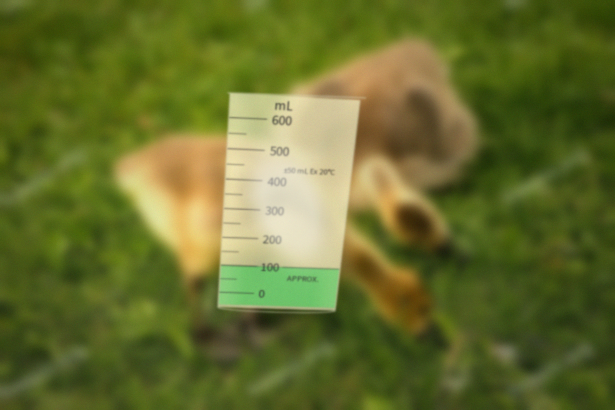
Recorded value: mL 100
